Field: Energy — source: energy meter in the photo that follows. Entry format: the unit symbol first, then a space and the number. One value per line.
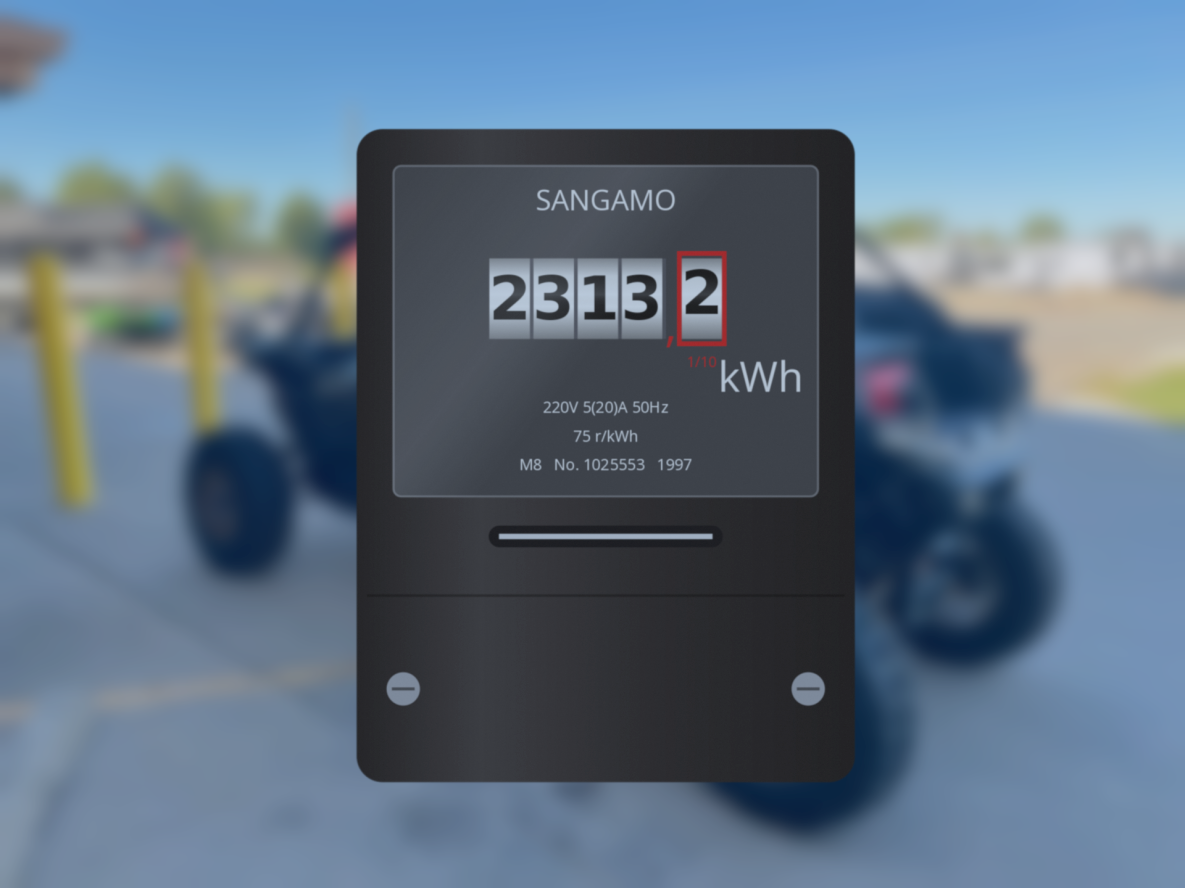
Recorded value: kWh 2313.2
